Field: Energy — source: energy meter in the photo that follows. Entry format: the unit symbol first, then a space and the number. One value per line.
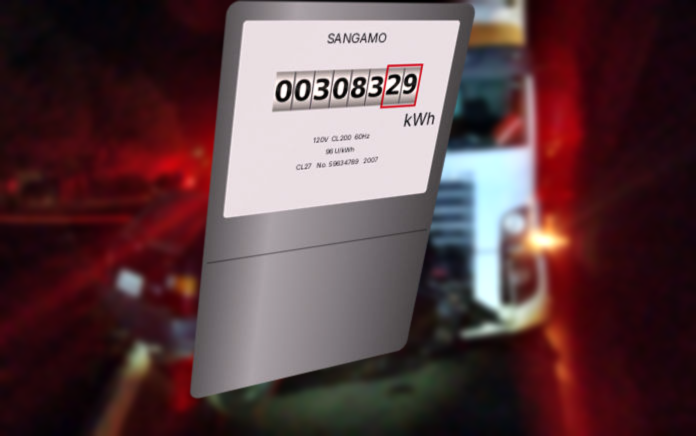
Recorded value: kWh 3083.29
